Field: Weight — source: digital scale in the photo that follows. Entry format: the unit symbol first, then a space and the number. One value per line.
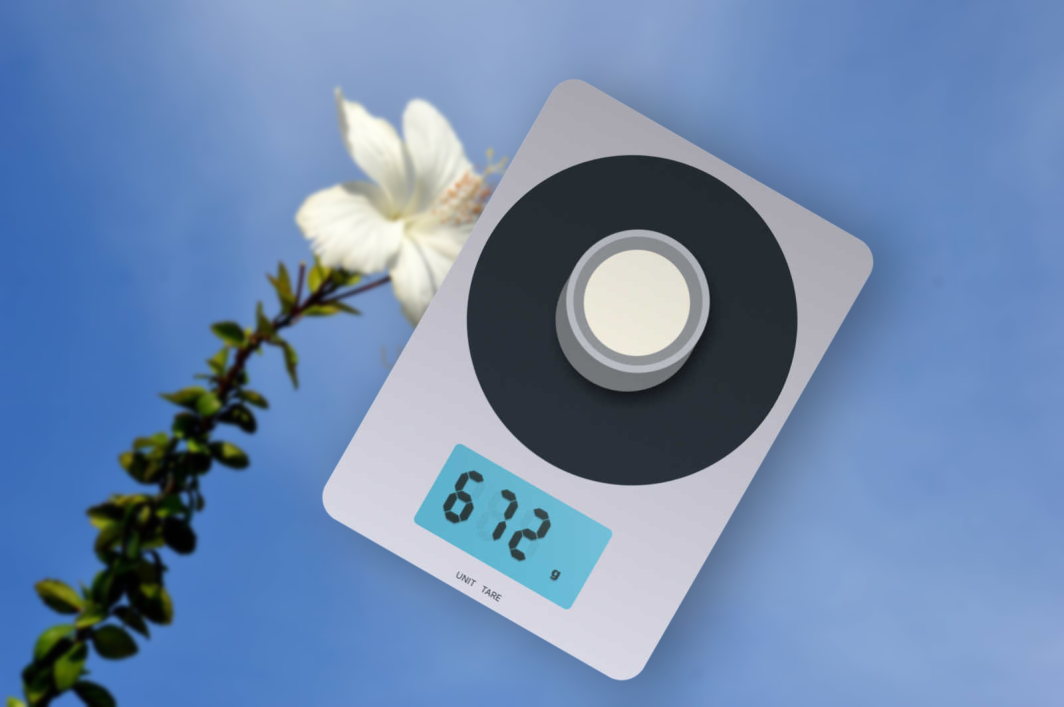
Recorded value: g 672
